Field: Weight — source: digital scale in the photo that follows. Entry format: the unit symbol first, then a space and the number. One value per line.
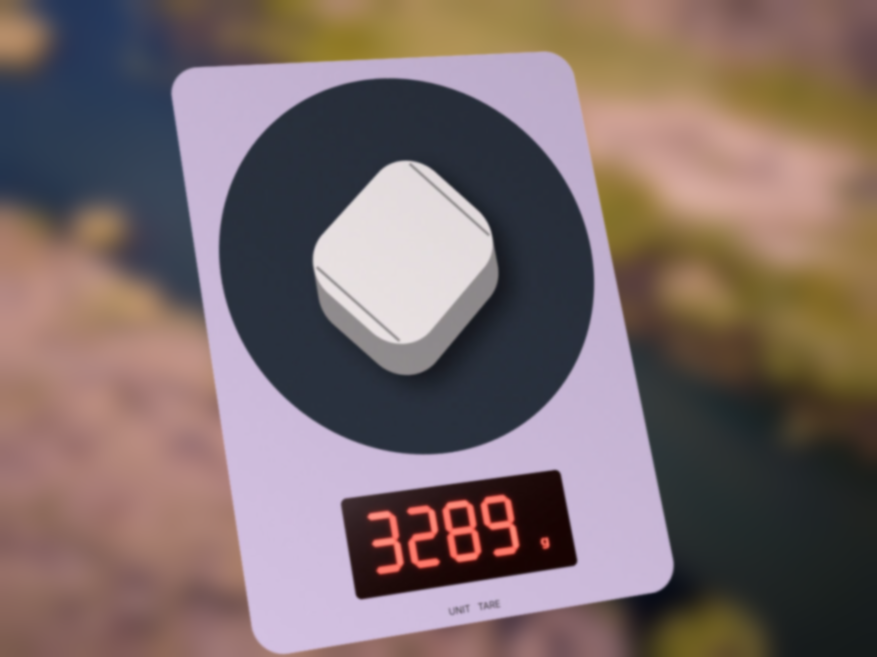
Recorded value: g 3289
